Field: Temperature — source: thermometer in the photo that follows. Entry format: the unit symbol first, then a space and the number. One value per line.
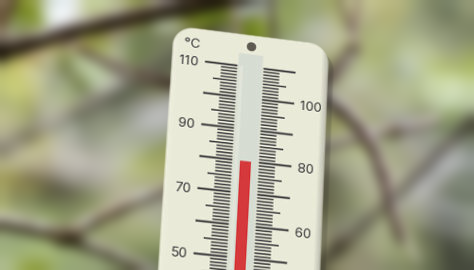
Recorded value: °C 80
